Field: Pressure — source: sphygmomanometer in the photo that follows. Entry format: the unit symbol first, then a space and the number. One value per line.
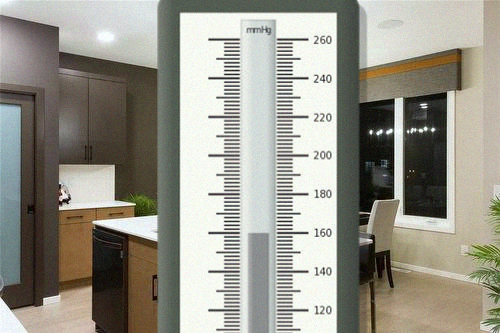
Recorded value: mmHg 160
